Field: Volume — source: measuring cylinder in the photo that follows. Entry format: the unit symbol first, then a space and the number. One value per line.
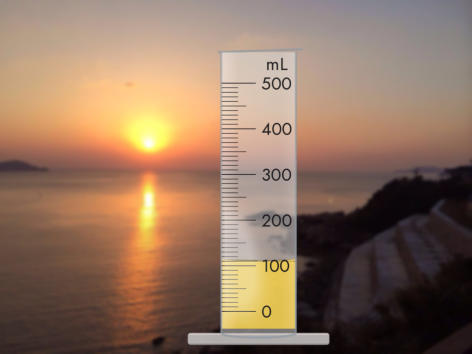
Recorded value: mL 110
